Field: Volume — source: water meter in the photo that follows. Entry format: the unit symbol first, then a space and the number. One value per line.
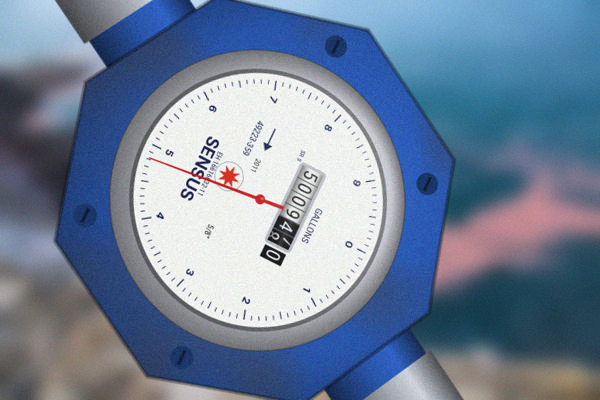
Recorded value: gal 5009474.8
